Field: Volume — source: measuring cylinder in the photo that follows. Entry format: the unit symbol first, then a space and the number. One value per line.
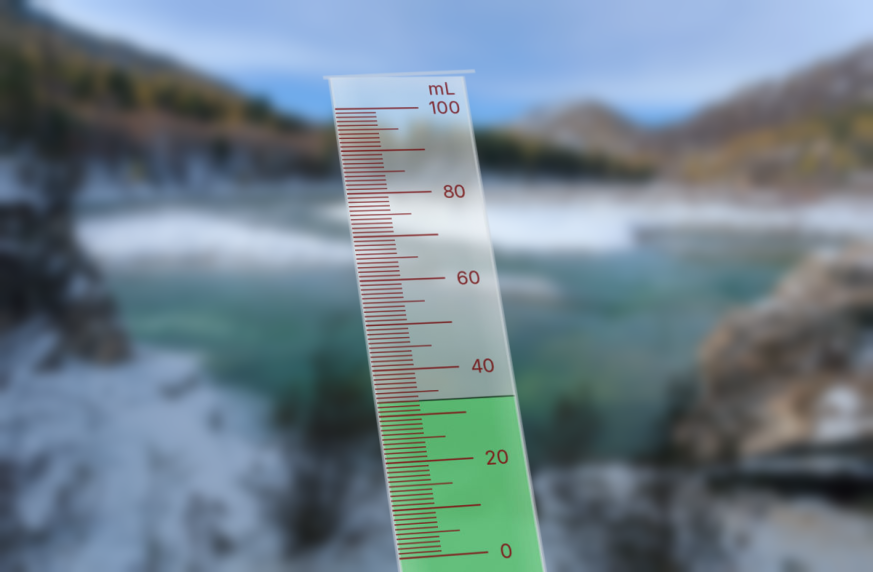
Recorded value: mL 33
